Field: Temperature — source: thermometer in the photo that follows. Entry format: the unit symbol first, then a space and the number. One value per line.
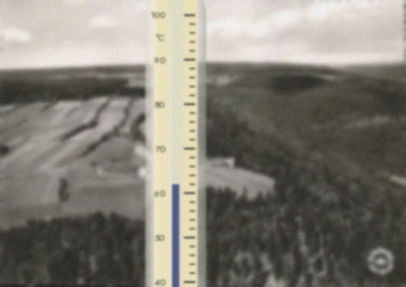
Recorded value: °C 62
